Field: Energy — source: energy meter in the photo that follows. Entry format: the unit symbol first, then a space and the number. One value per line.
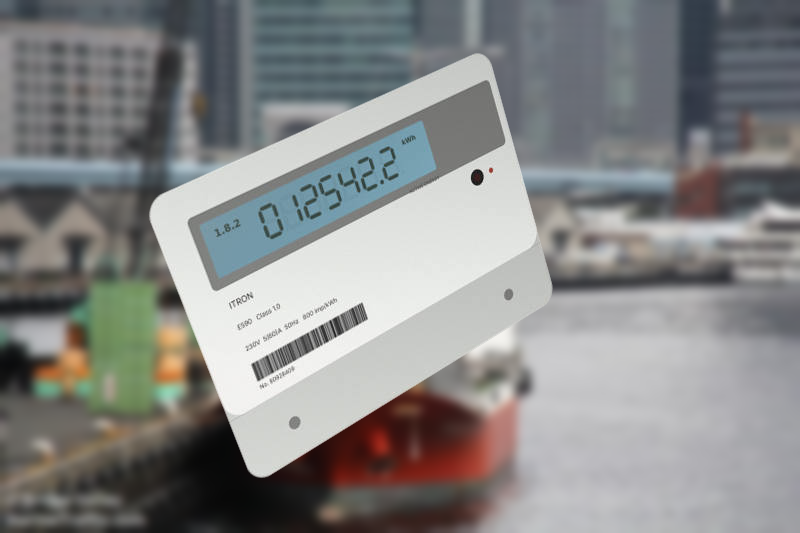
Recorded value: kWh 12542.2
